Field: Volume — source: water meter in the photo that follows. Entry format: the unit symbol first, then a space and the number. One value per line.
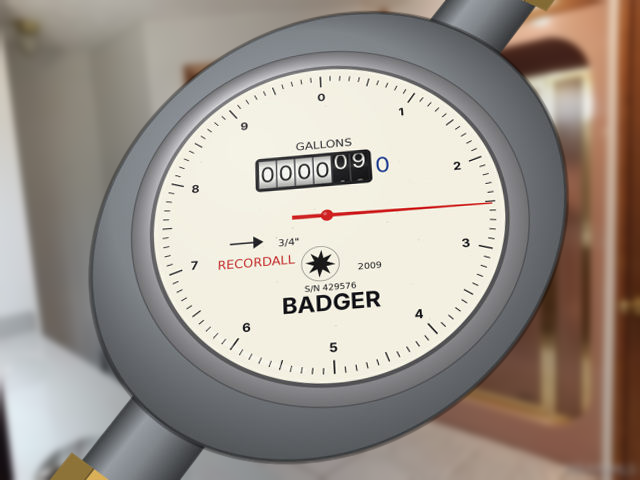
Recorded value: gal 92.5
